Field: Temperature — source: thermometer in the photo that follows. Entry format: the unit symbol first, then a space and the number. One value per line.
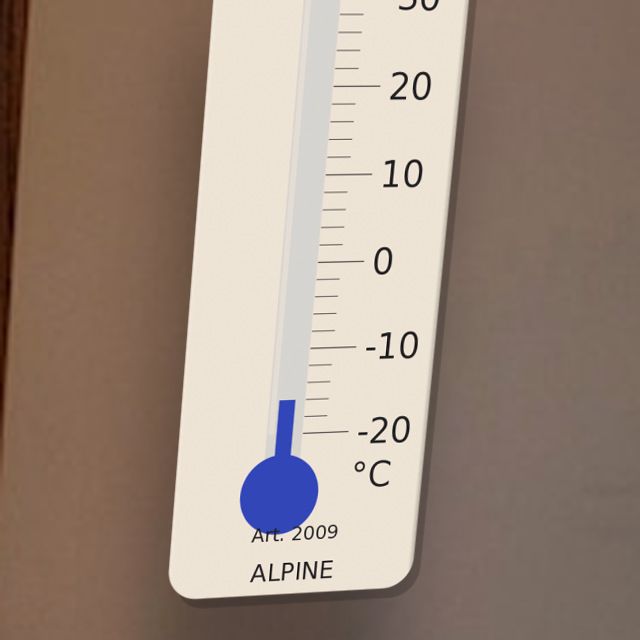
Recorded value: °C -16
